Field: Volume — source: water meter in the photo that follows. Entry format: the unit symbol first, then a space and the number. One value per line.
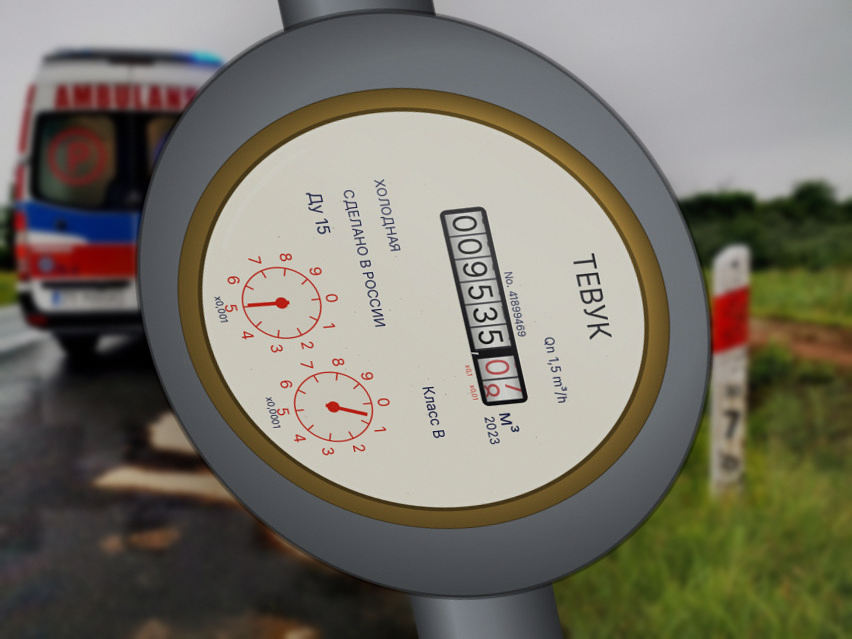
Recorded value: m³ 9535.0750
